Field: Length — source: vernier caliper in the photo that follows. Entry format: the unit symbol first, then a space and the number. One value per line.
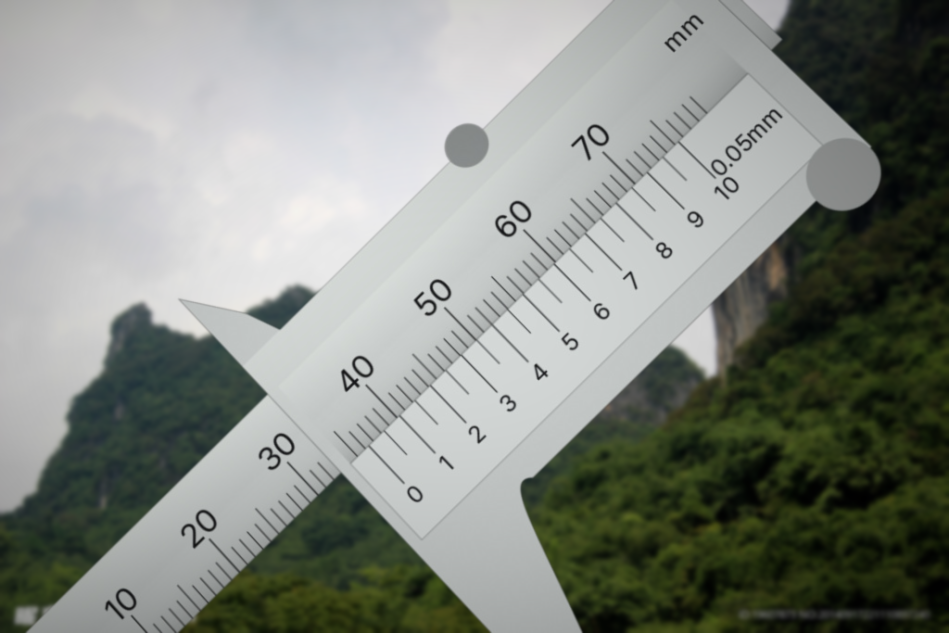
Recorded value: mm 36.4
